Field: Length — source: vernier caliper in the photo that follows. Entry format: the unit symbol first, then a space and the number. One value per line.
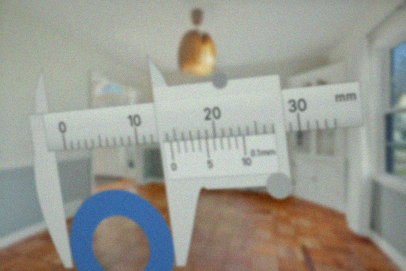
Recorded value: mm 14.4
